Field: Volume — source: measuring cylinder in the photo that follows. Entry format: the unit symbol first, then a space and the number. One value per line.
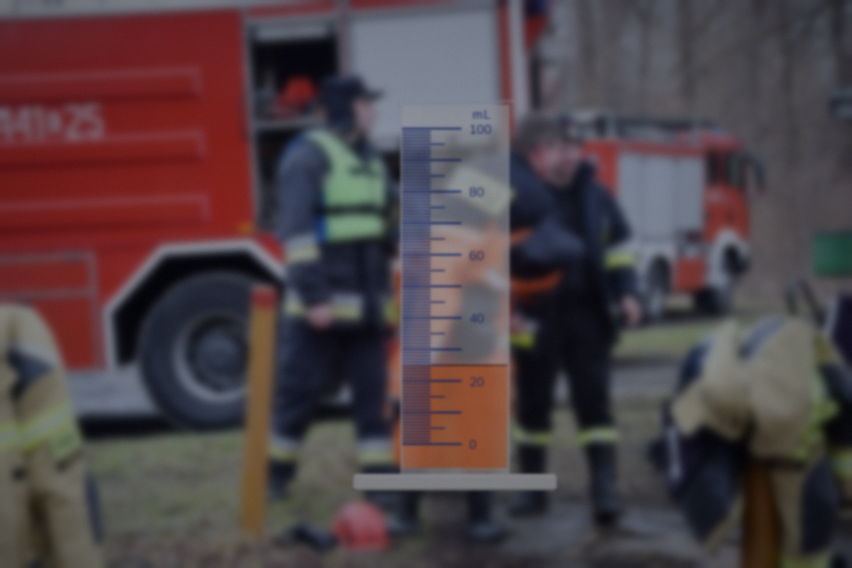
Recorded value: mL 25
